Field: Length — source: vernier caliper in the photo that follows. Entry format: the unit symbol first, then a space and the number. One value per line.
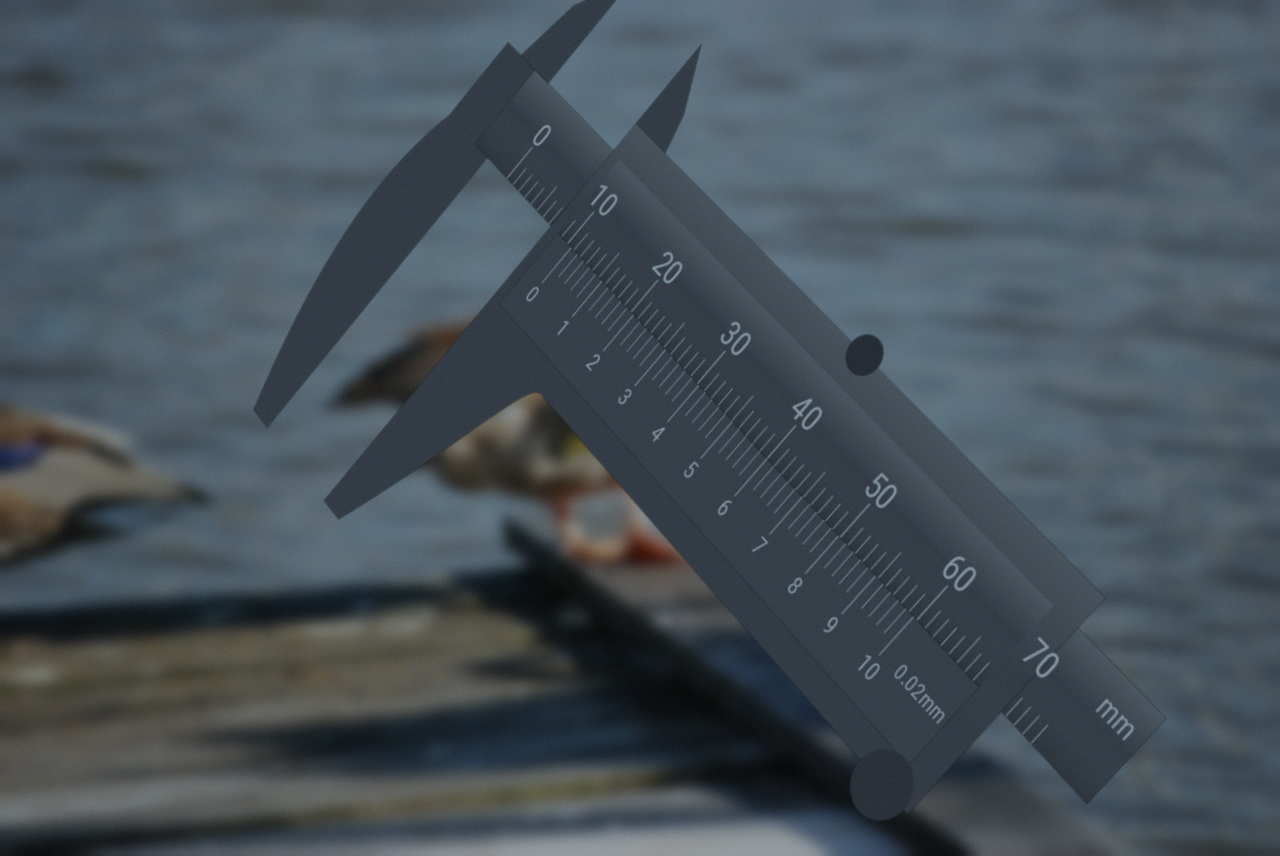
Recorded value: mm 10.6
